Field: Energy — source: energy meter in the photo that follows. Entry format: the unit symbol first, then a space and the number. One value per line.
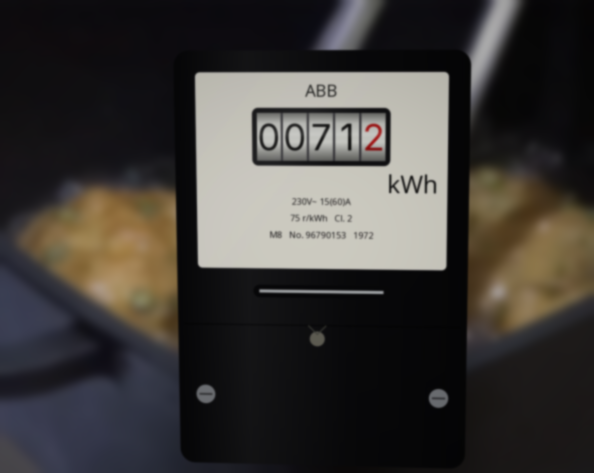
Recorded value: kWh 71.2
